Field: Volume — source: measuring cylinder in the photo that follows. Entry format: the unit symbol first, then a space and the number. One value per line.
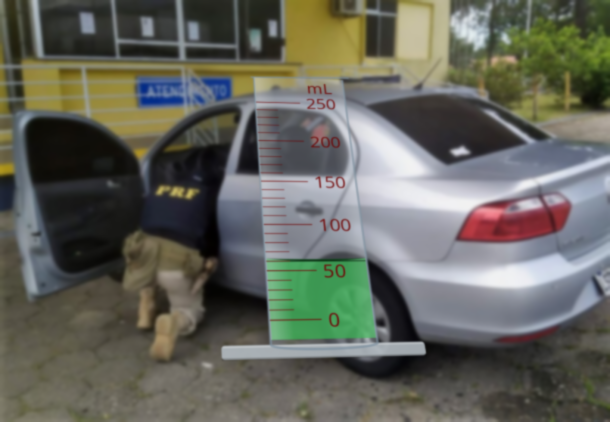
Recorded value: mL 60
